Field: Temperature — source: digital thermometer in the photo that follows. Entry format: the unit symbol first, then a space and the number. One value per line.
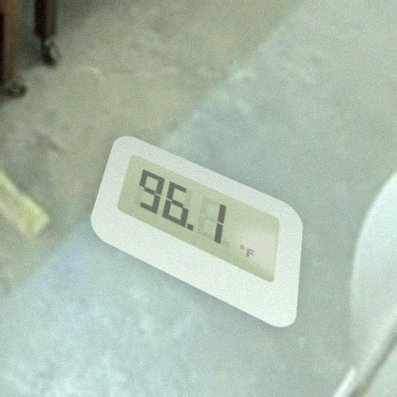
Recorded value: °F 96.1
